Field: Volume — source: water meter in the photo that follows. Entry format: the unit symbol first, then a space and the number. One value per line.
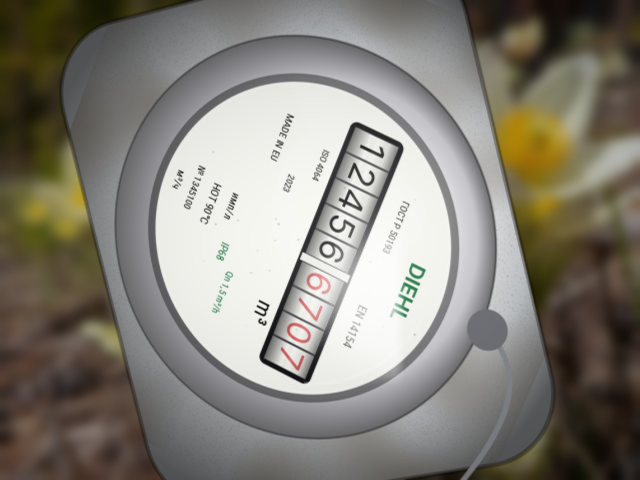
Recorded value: m³ 12456.6707
